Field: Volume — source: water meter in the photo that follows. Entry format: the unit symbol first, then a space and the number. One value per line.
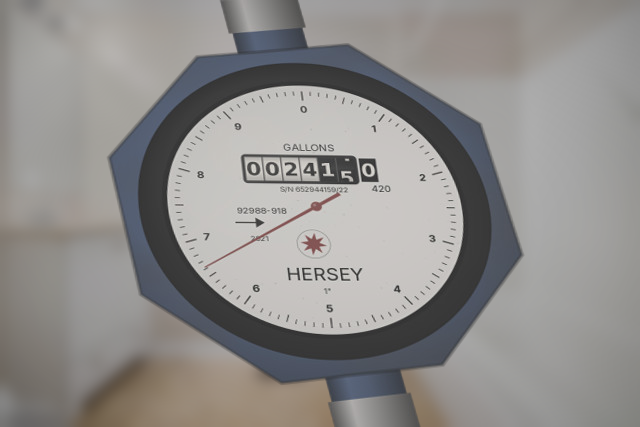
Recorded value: gal 24146.6
